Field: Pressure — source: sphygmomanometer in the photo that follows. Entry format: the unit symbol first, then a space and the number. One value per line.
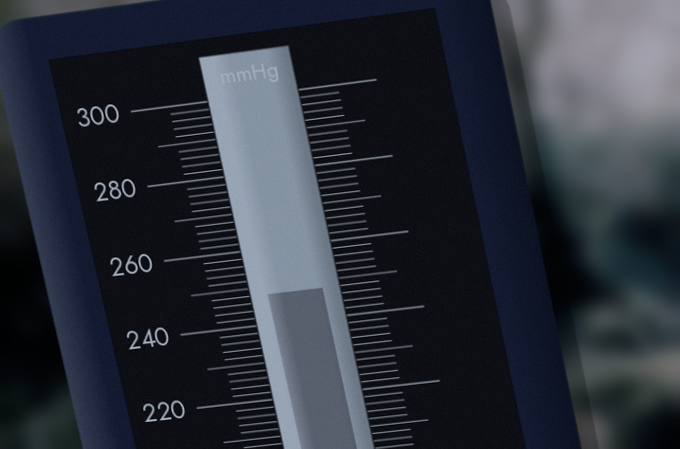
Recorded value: mmHg 248
